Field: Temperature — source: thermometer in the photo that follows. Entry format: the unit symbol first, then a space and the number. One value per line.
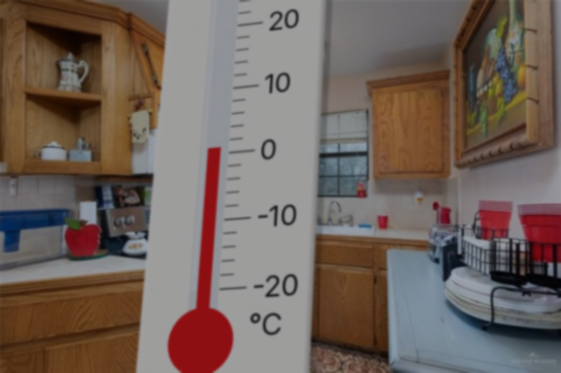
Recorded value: °C 1
